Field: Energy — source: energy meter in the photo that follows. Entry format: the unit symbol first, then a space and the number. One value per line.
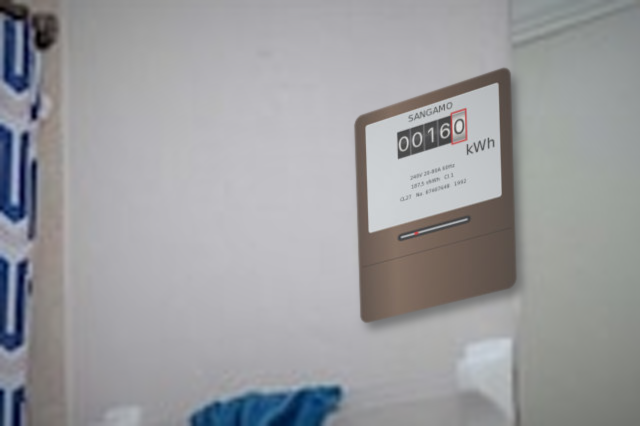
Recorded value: kWh 16.0
